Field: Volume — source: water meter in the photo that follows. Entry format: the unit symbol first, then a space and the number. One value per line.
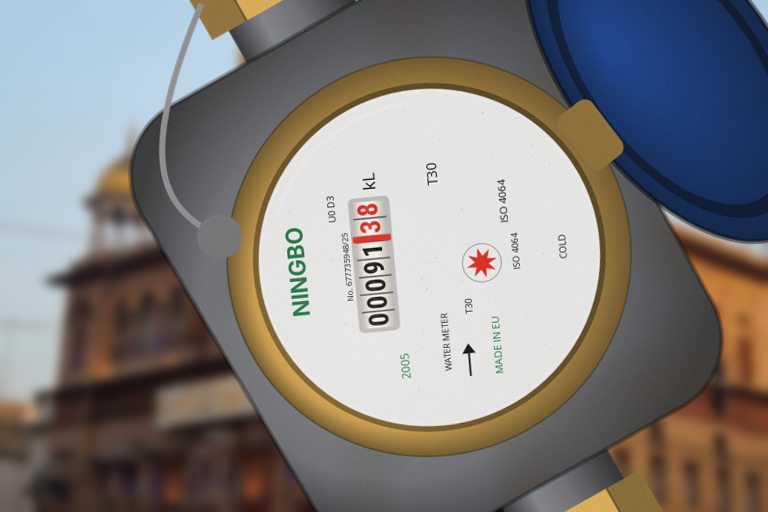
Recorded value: kL 91.38
